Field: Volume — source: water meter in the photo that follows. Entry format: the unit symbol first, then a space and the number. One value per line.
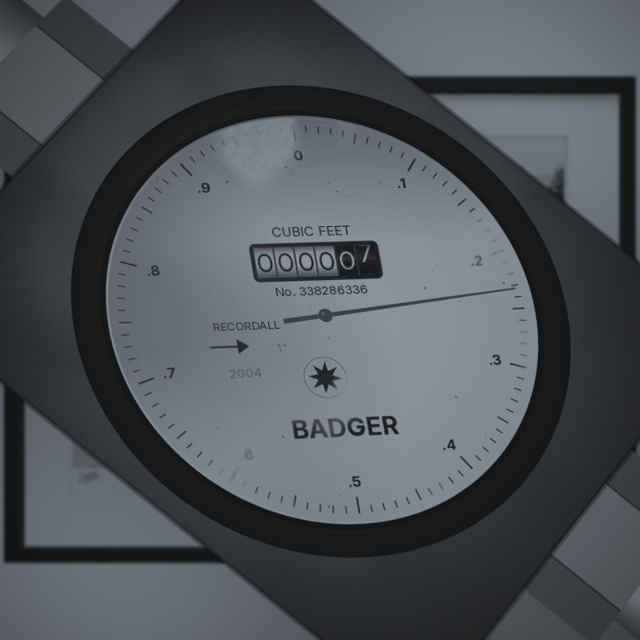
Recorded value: ft³ 7.23
